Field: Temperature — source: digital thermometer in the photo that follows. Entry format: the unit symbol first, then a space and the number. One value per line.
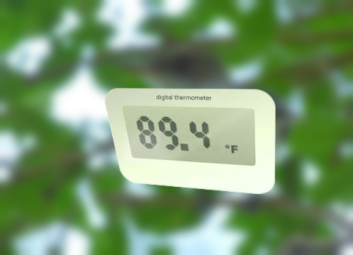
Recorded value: °F 89.4
